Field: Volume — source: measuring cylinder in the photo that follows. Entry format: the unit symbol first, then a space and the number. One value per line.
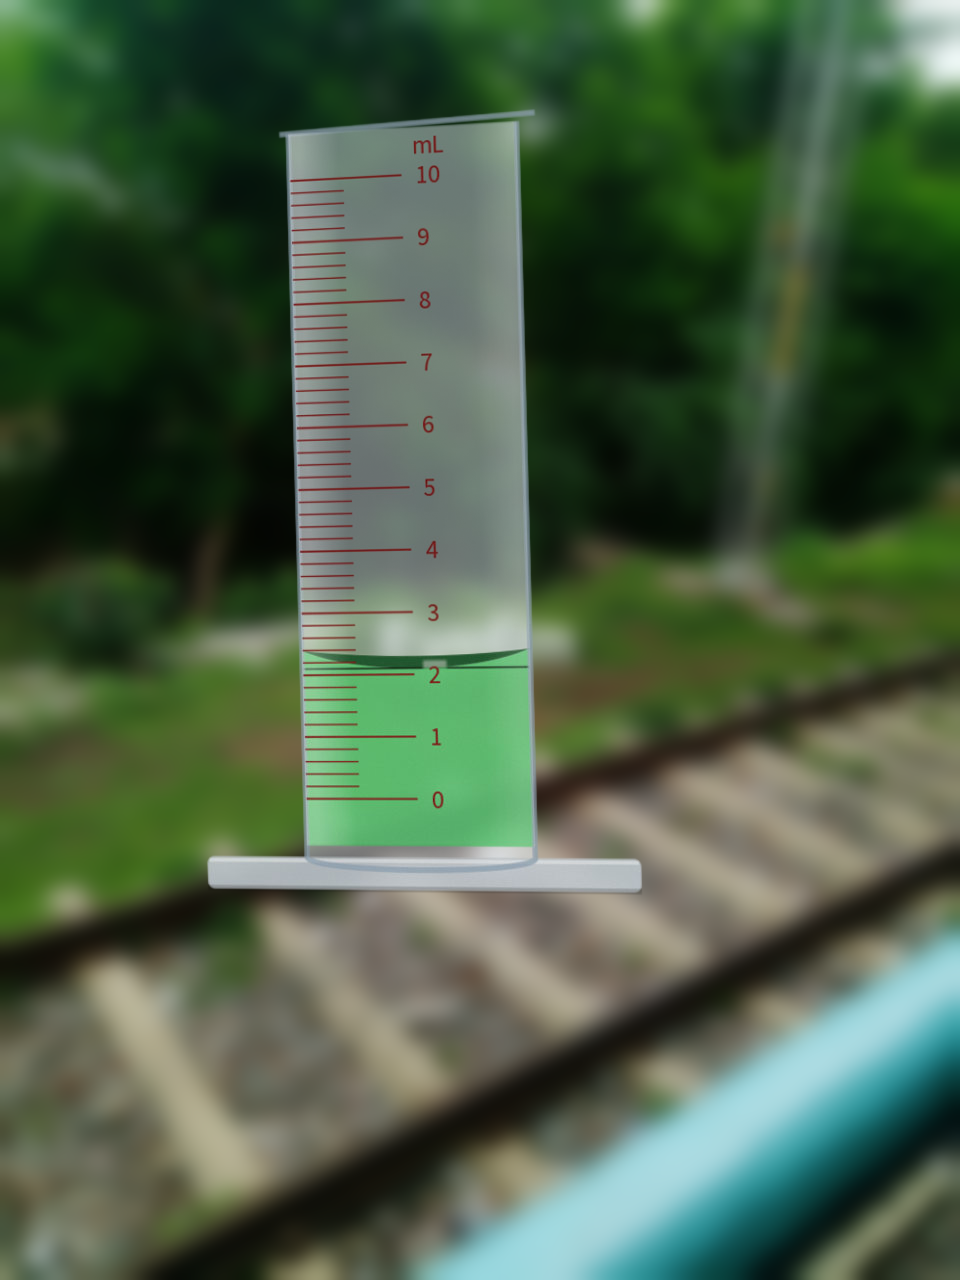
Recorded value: mL 2.1
